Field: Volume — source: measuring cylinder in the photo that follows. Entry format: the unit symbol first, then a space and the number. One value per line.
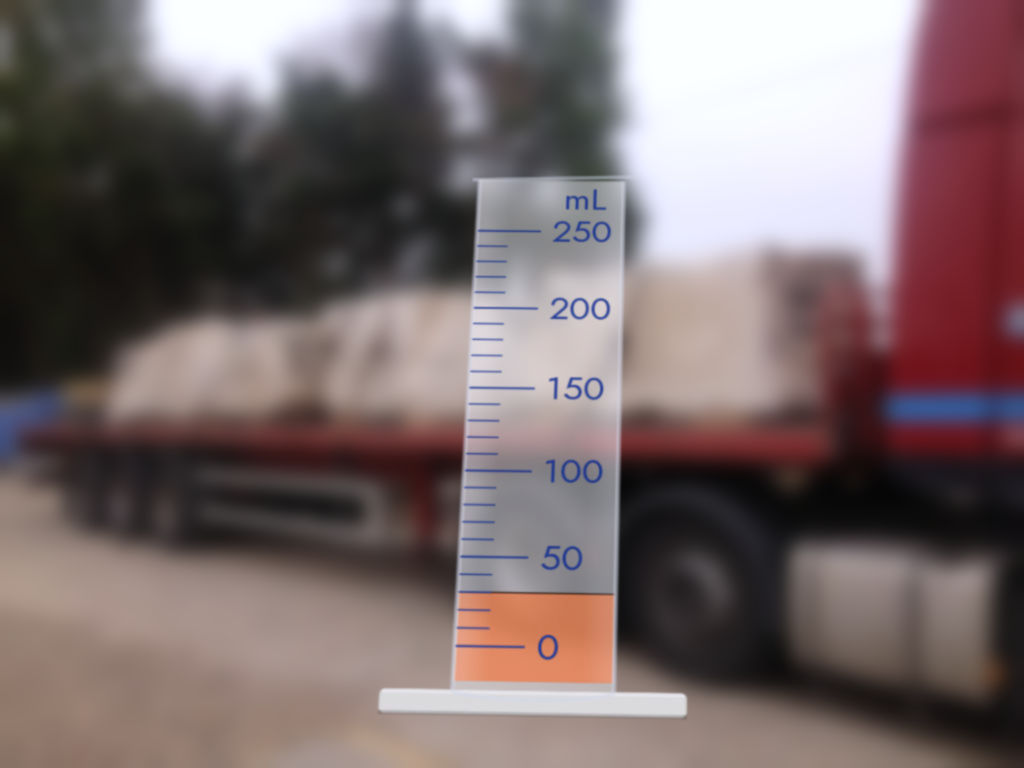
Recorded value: mL 30
